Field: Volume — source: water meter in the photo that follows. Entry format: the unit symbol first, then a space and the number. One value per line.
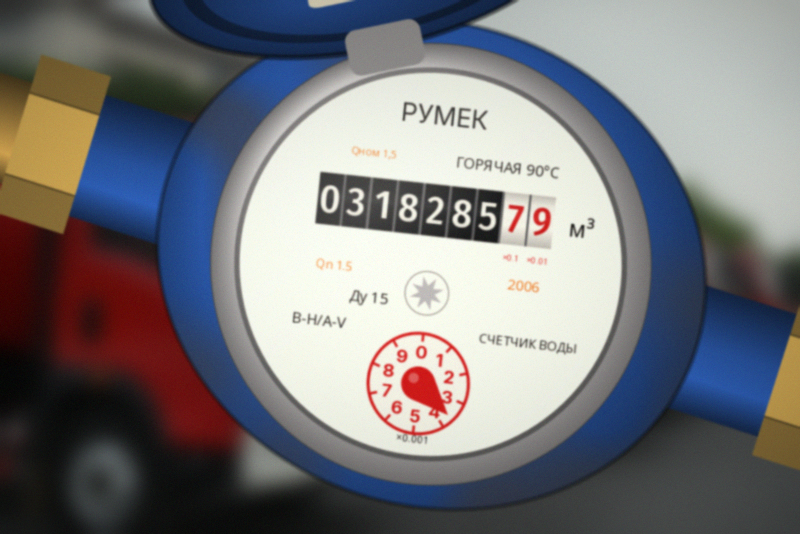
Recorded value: m³ 318285.793
